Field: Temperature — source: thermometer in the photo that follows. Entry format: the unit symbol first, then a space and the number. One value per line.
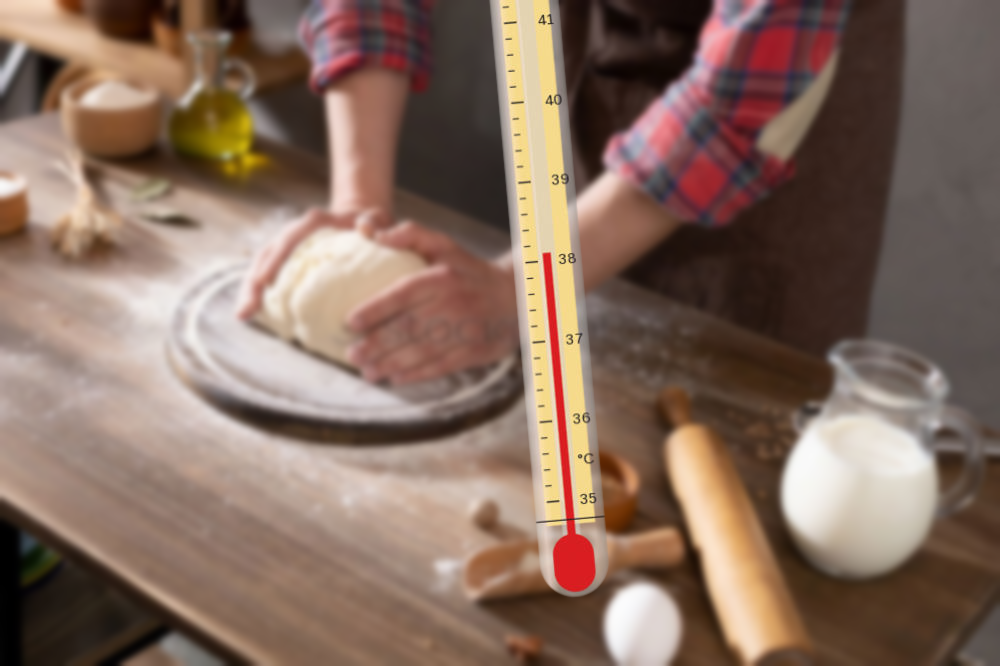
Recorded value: °C 38.1
